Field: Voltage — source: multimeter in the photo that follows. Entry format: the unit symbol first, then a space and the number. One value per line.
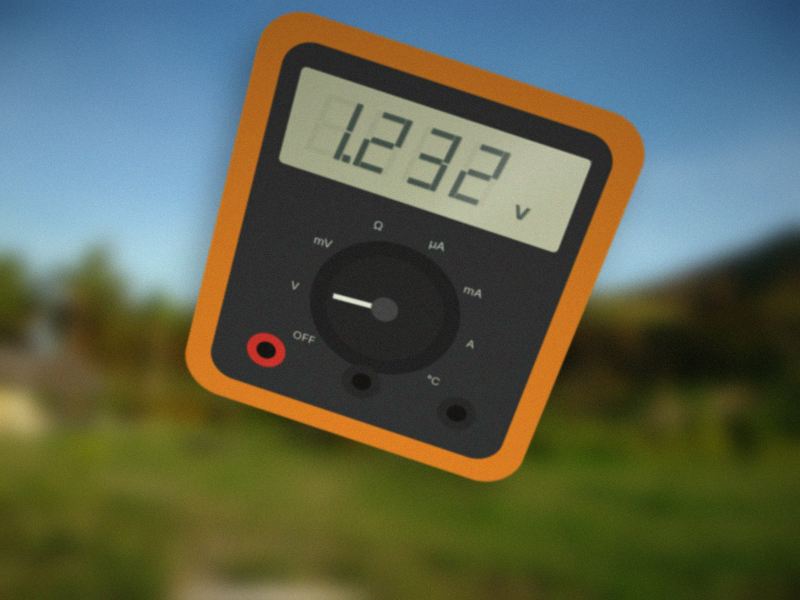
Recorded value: V 1.232
